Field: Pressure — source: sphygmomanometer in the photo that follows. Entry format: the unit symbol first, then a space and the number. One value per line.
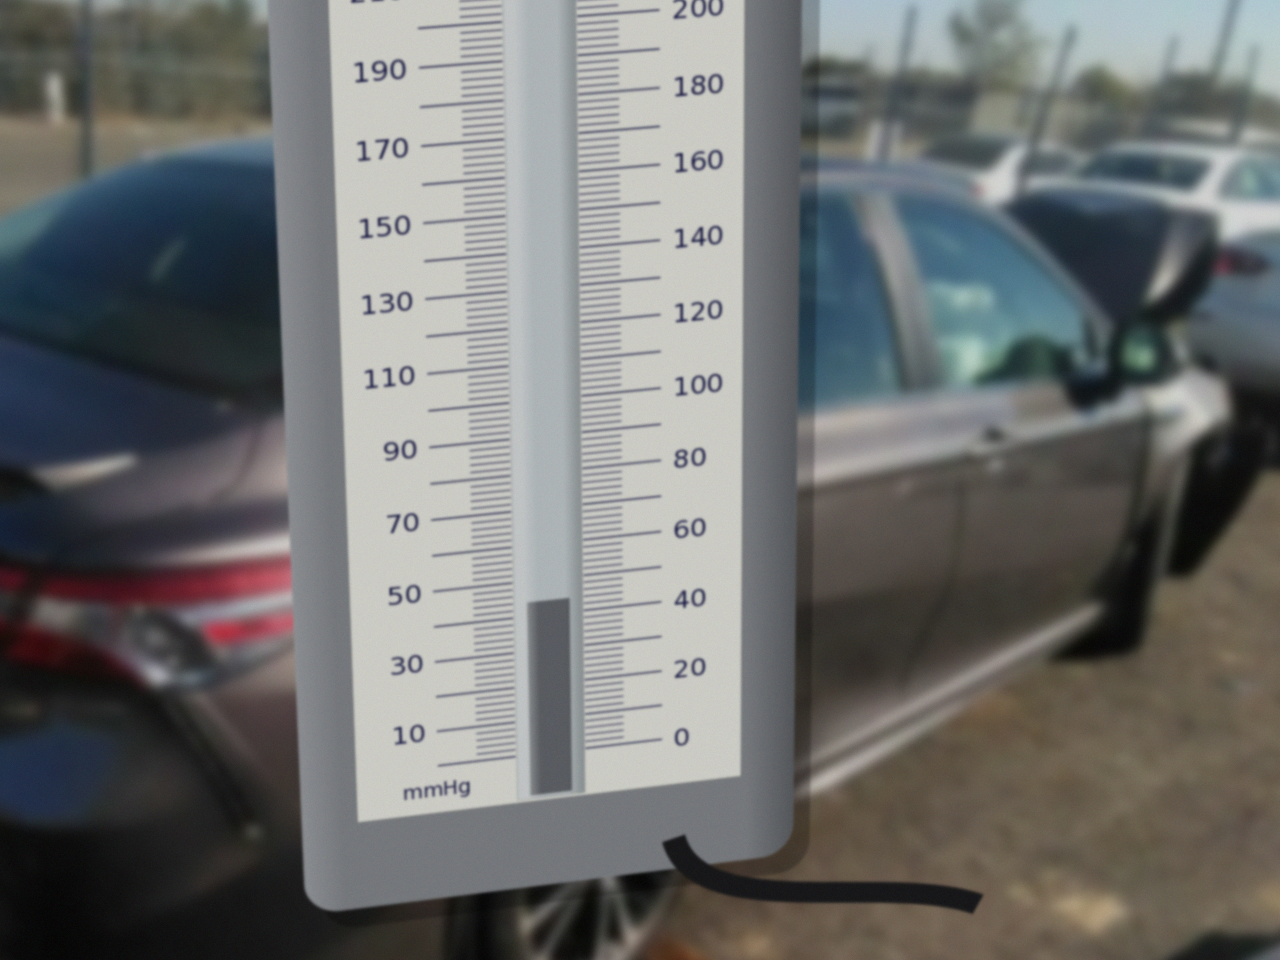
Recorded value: mmHg 44
